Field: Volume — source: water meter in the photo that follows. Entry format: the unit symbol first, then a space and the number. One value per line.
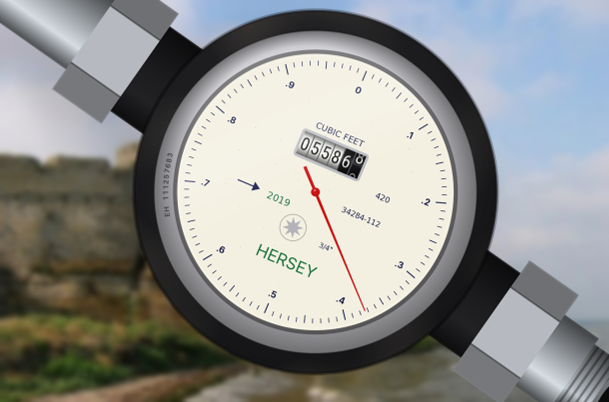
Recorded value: ft³ 55868.37
